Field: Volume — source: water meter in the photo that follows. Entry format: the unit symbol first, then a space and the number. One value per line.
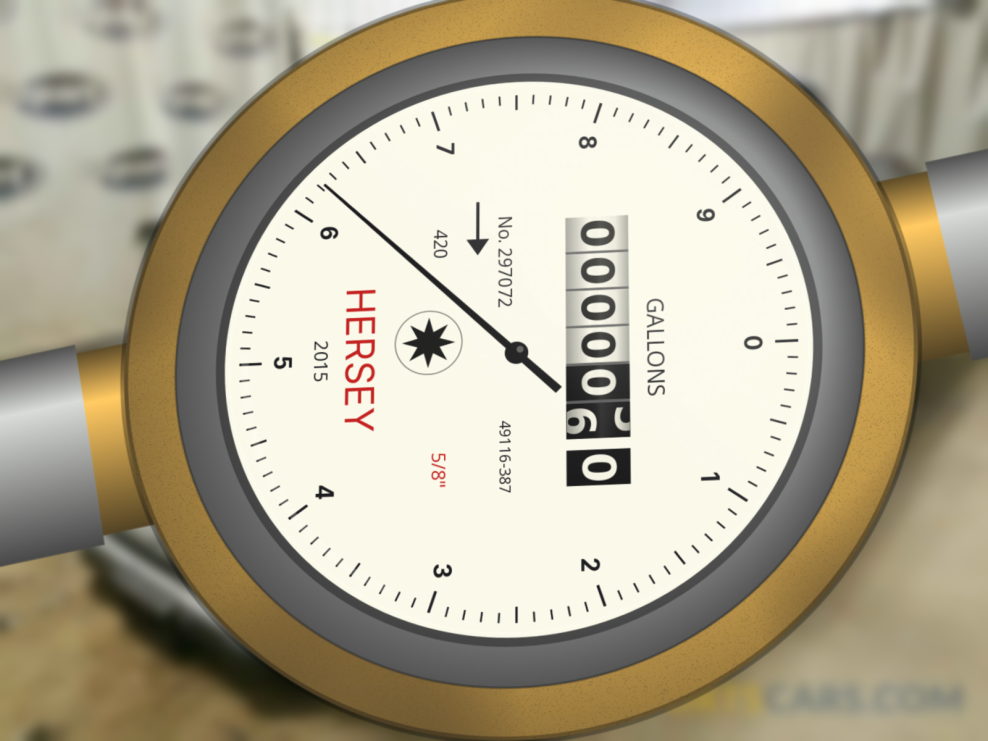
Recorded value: gal 56.2
